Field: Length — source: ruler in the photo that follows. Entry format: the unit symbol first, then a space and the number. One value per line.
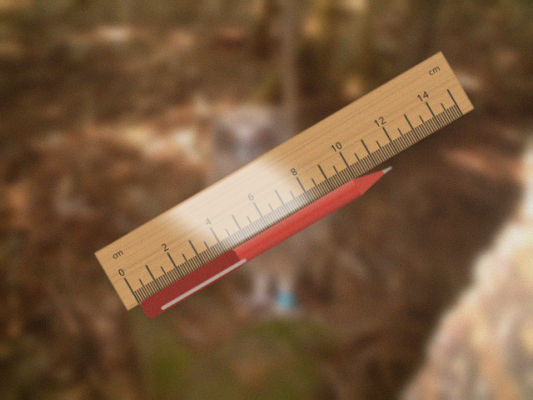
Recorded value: cm 11.5
